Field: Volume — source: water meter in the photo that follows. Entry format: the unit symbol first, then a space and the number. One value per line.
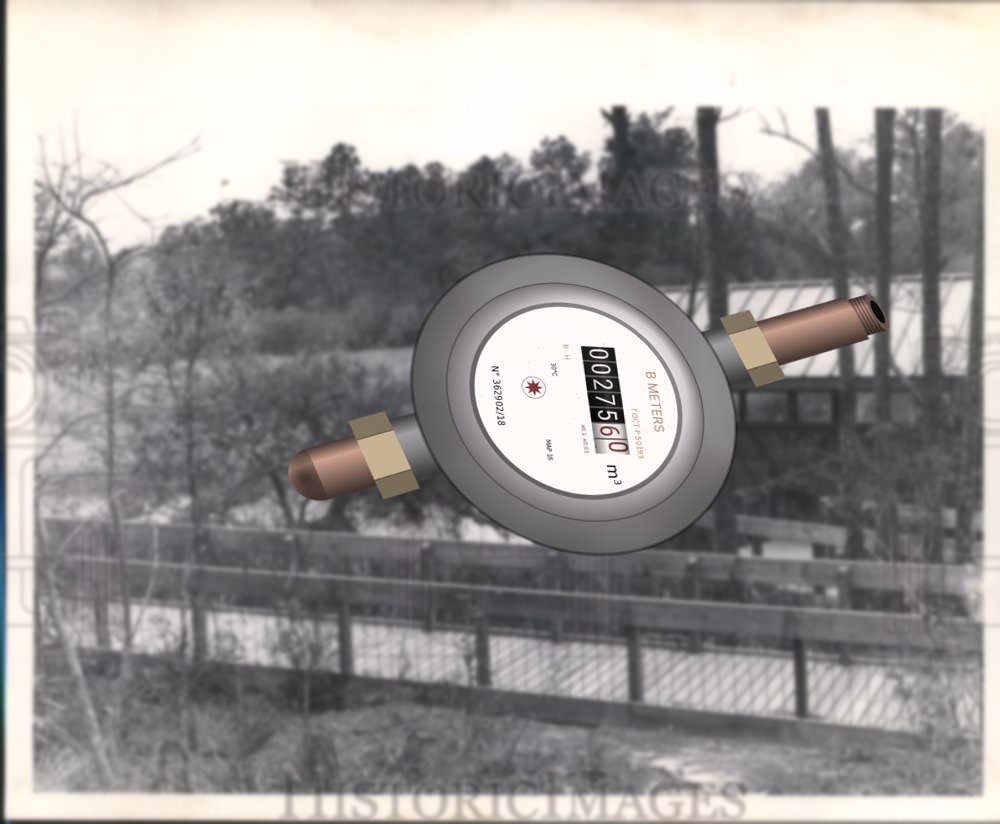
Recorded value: m³ 275.60
